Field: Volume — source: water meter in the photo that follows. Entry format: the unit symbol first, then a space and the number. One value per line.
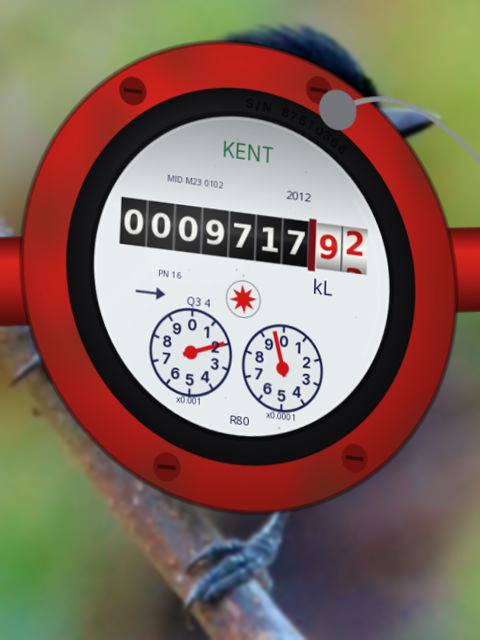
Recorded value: kL 9717.9219
